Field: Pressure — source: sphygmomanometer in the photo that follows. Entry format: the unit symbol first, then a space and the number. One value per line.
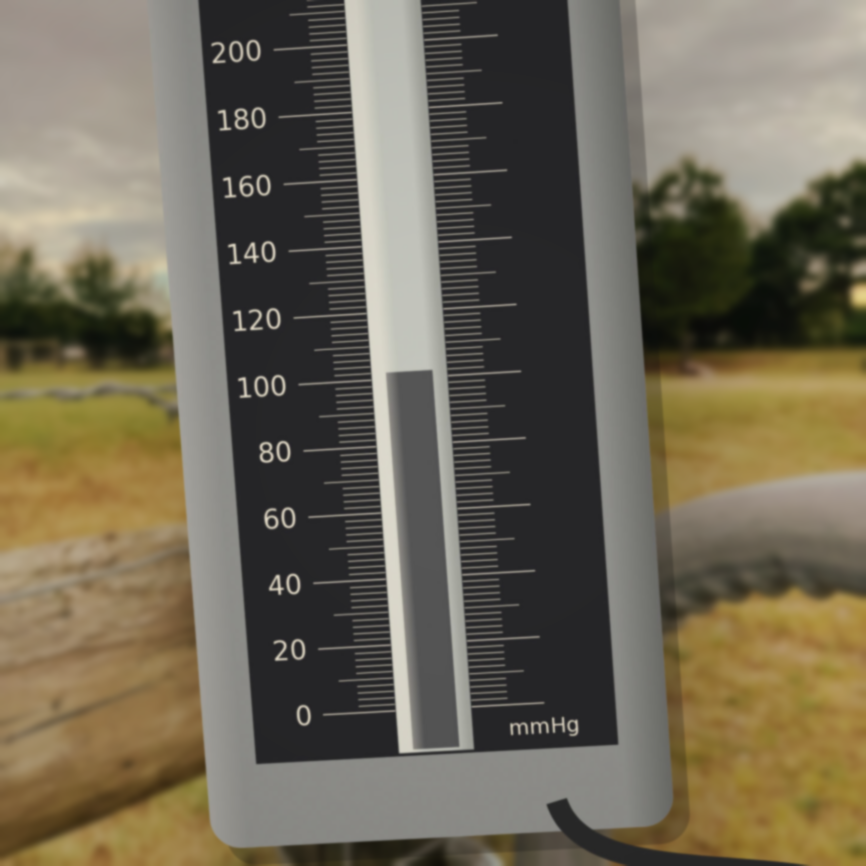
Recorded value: mmHg 102
